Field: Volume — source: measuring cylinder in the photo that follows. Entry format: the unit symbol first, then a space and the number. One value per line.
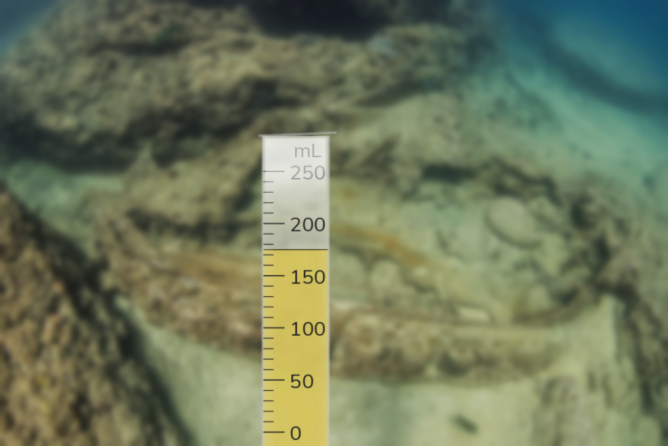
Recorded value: mL 175
